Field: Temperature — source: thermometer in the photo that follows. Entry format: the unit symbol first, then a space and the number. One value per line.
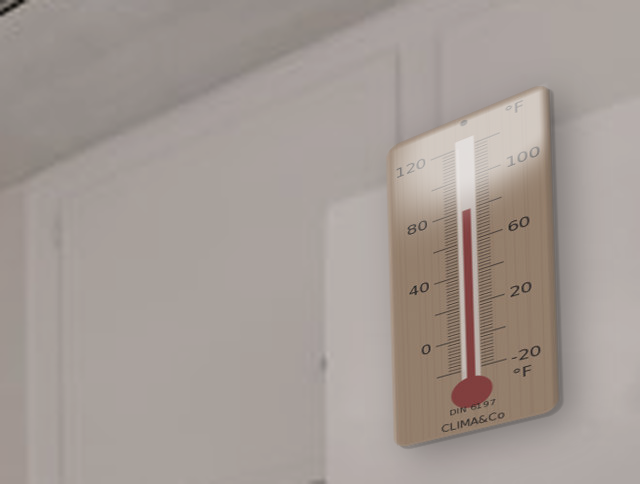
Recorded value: °F 80
